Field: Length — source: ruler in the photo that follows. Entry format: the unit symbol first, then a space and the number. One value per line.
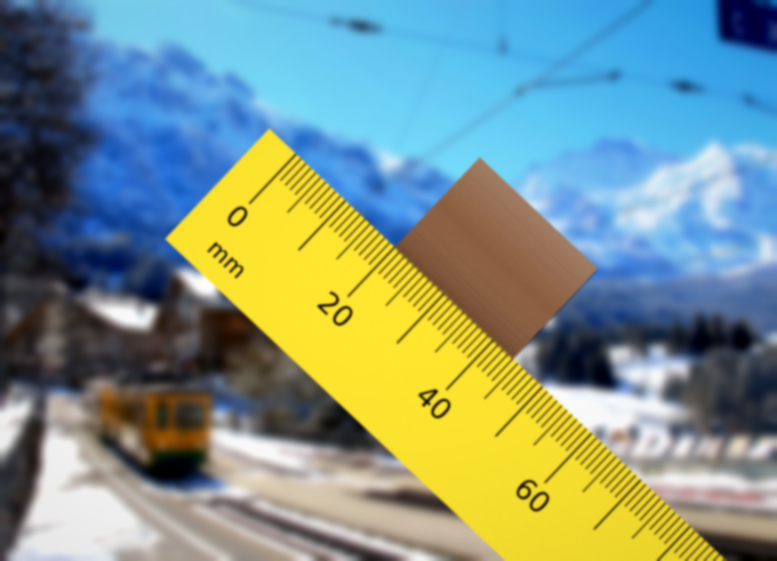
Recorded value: mm 24
